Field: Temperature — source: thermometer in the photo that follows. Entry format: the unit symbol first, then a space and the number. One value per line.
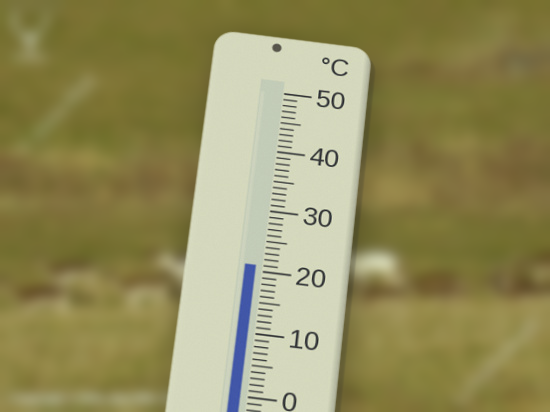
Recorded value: °C 21
